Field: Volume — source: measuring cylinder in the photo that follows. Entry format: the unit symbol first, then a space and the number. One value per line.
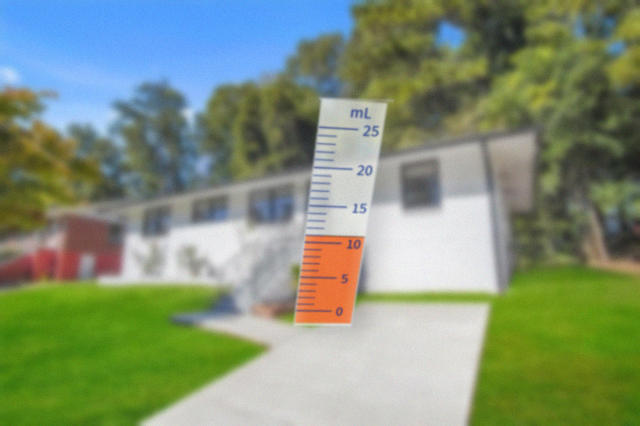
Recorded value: mL 11
